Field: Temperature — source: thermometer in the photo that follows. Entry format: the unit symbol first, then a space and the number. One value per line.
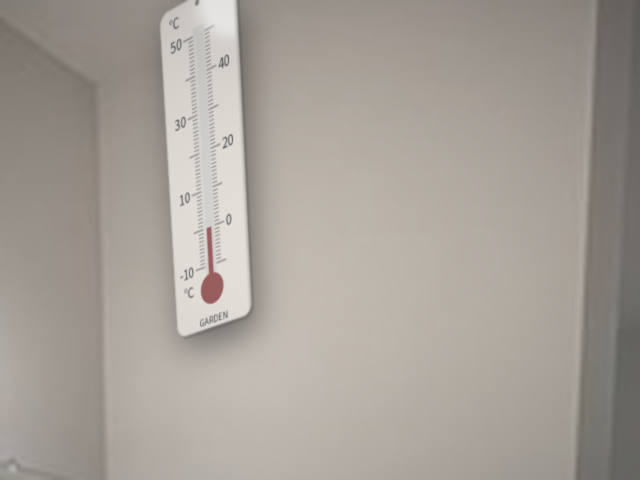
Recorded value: °C 0
